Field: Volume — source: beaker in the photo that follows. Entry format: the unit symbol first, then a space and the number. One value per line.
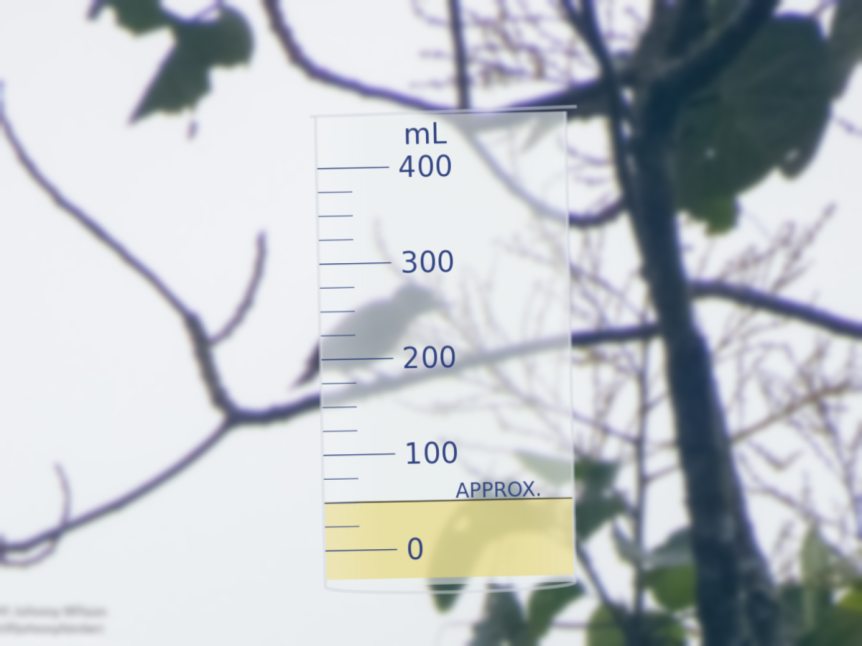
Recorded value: mL 50
